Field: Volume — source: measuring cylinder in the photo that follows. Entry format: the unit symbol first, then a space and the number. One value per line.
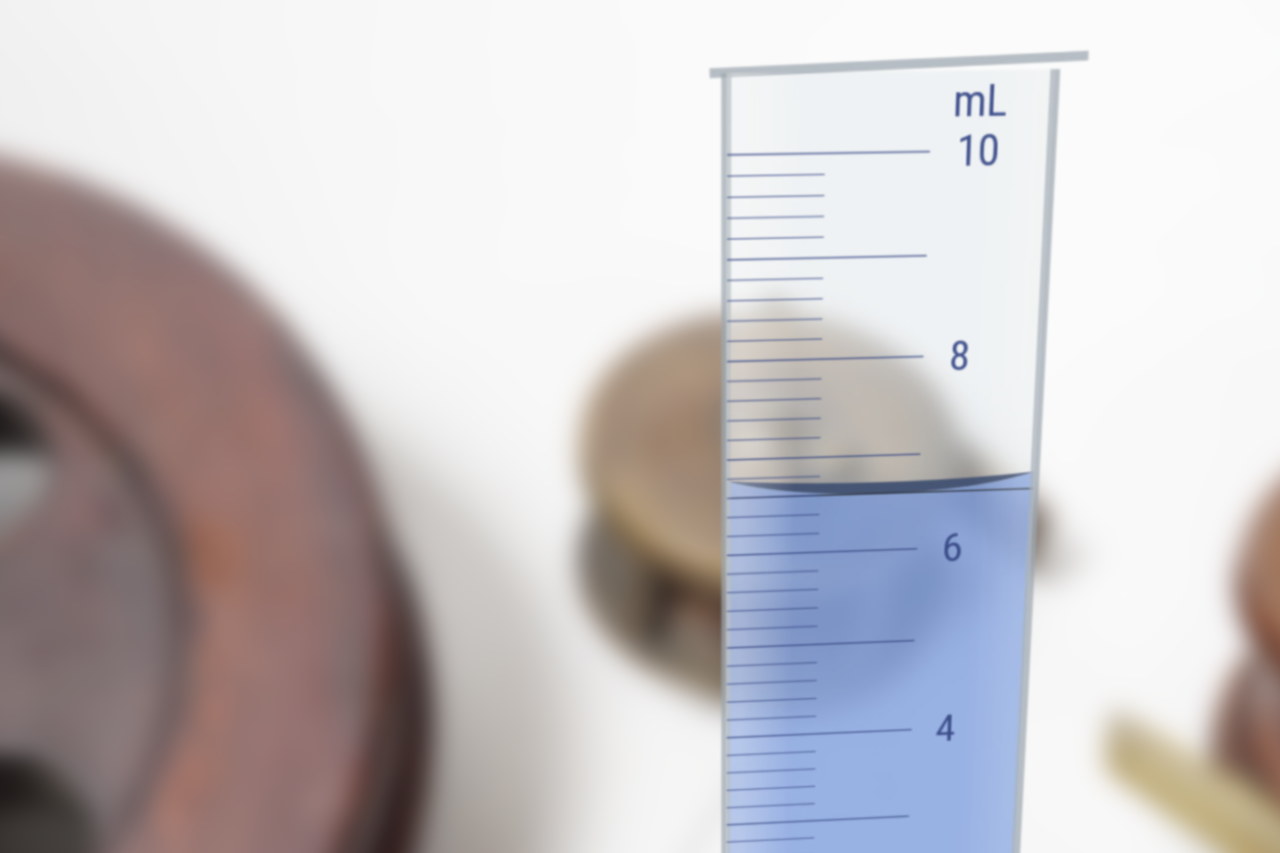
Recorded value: mL 6.6
